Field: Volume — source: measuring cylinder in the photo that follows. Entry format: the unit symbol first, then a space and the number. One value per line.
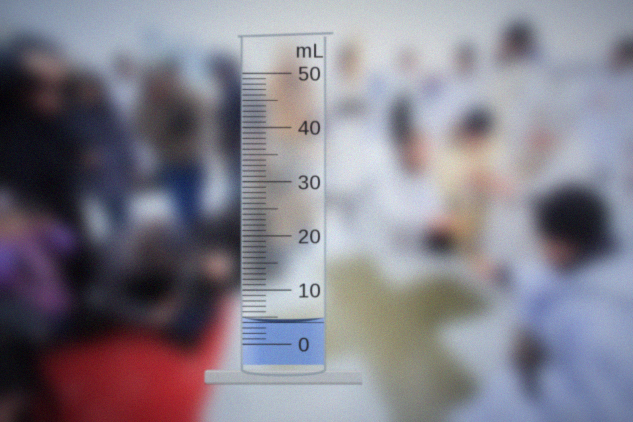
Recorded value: mL 4
